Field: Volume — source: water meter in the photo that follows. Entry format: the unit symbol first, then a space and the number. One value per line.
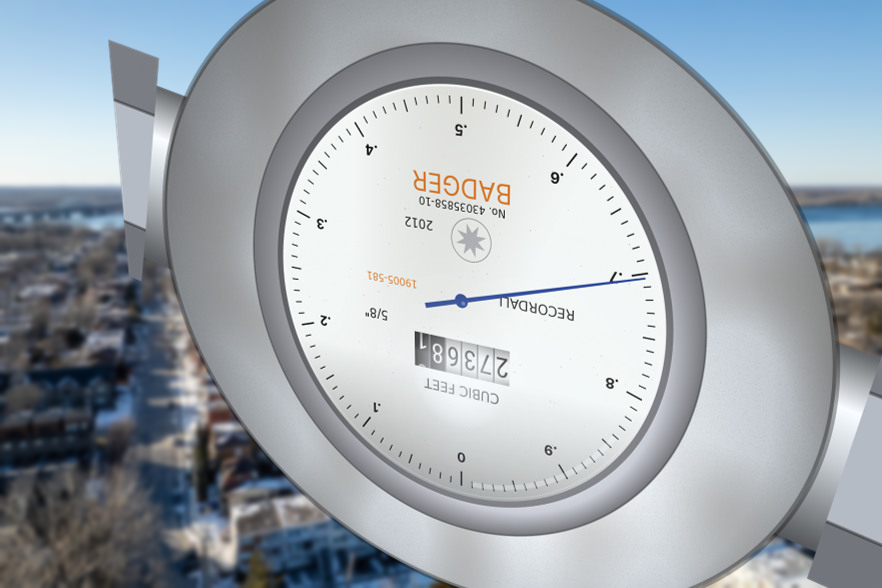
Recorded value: ft³ 273680.70
